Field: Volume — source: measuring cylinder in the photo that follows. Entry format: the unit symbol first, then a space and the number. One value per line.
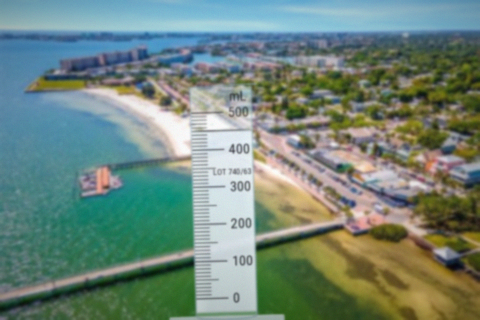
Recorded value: mL 450
